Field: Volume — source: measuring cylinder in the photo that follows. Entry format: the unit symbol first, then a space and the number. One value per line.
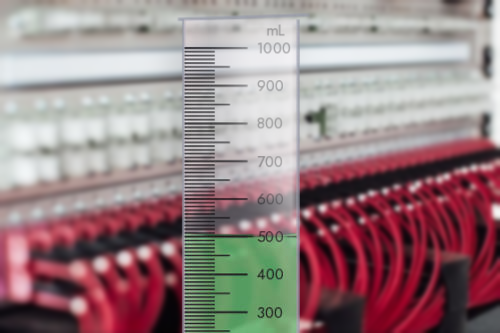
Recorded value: mL 500
